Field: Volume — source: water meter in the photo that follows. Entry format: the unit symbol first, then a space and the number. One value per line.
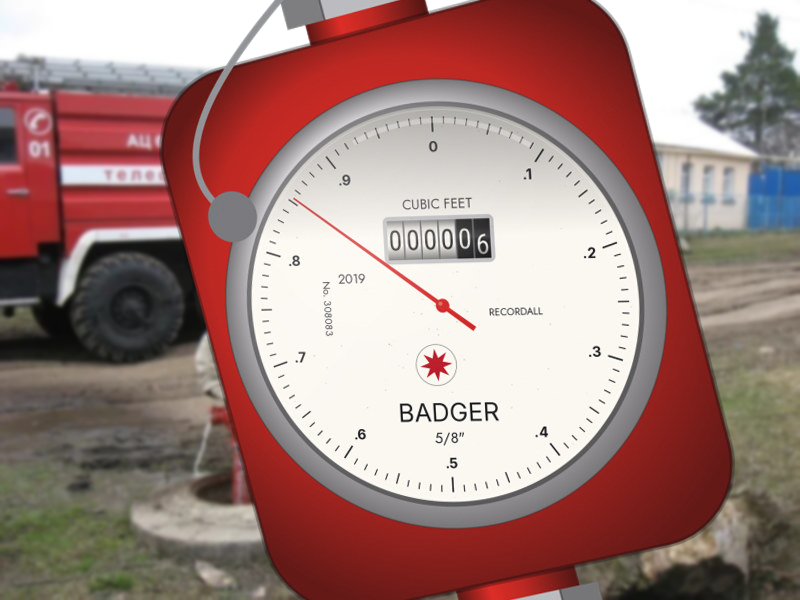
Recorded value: ft³ 5.85
